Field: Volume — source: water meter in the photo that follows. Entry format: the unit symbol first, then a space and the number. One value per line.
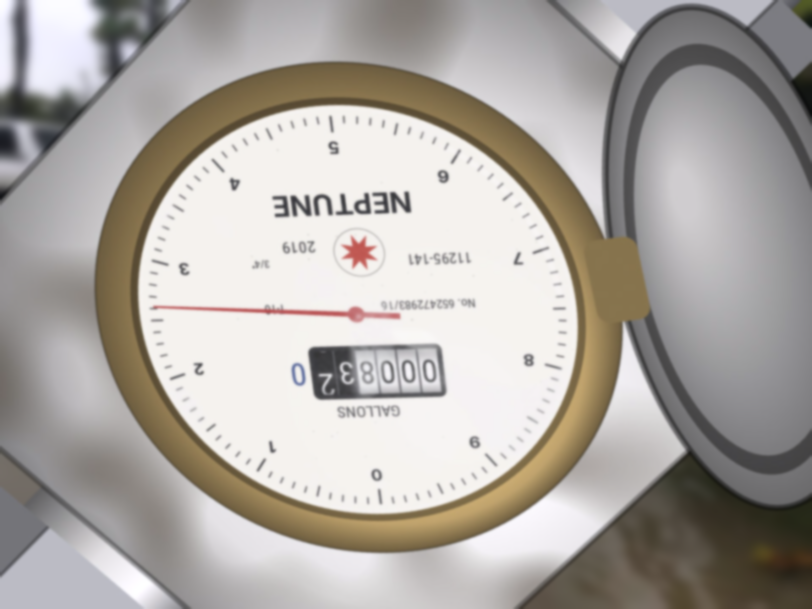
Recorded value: gal 8322.6
